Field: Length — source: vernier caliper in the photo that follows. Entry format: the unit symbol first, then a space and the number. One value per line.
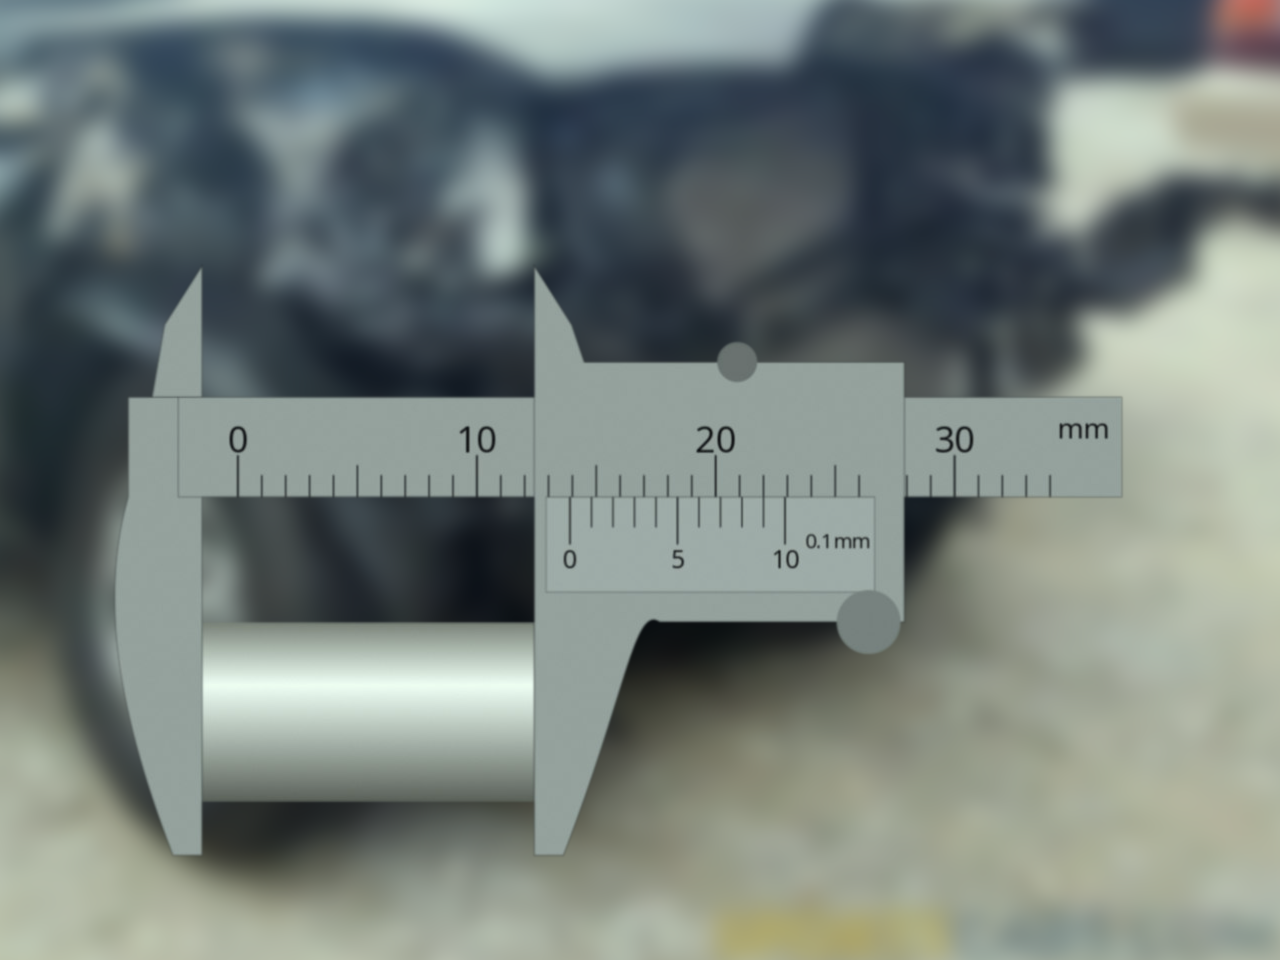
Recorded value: mm 13.9
